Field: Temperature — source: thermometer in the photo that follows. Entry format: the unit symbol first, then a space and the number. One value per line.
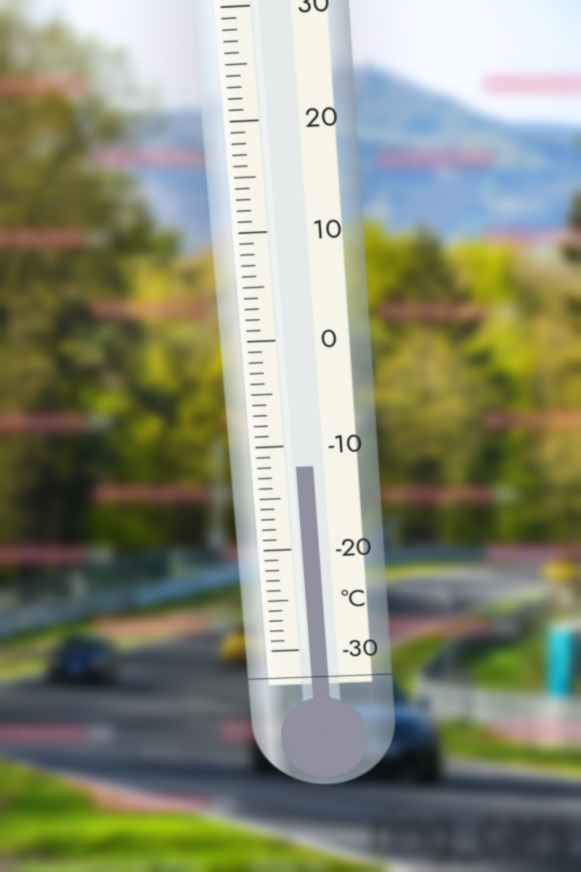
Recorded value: °C -12
